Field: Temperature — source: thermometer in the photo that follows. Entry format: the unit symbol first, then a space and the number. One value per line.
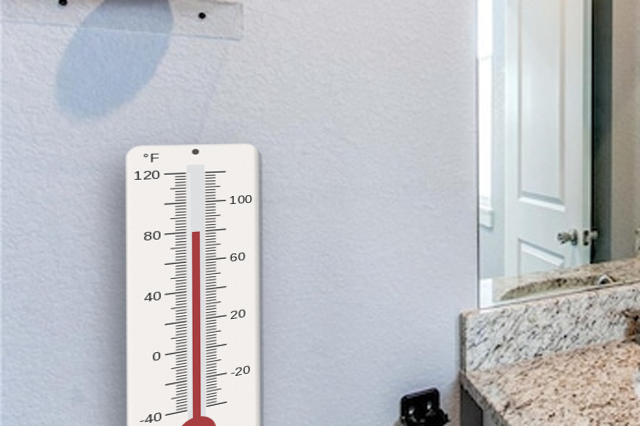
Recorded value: °F 80
